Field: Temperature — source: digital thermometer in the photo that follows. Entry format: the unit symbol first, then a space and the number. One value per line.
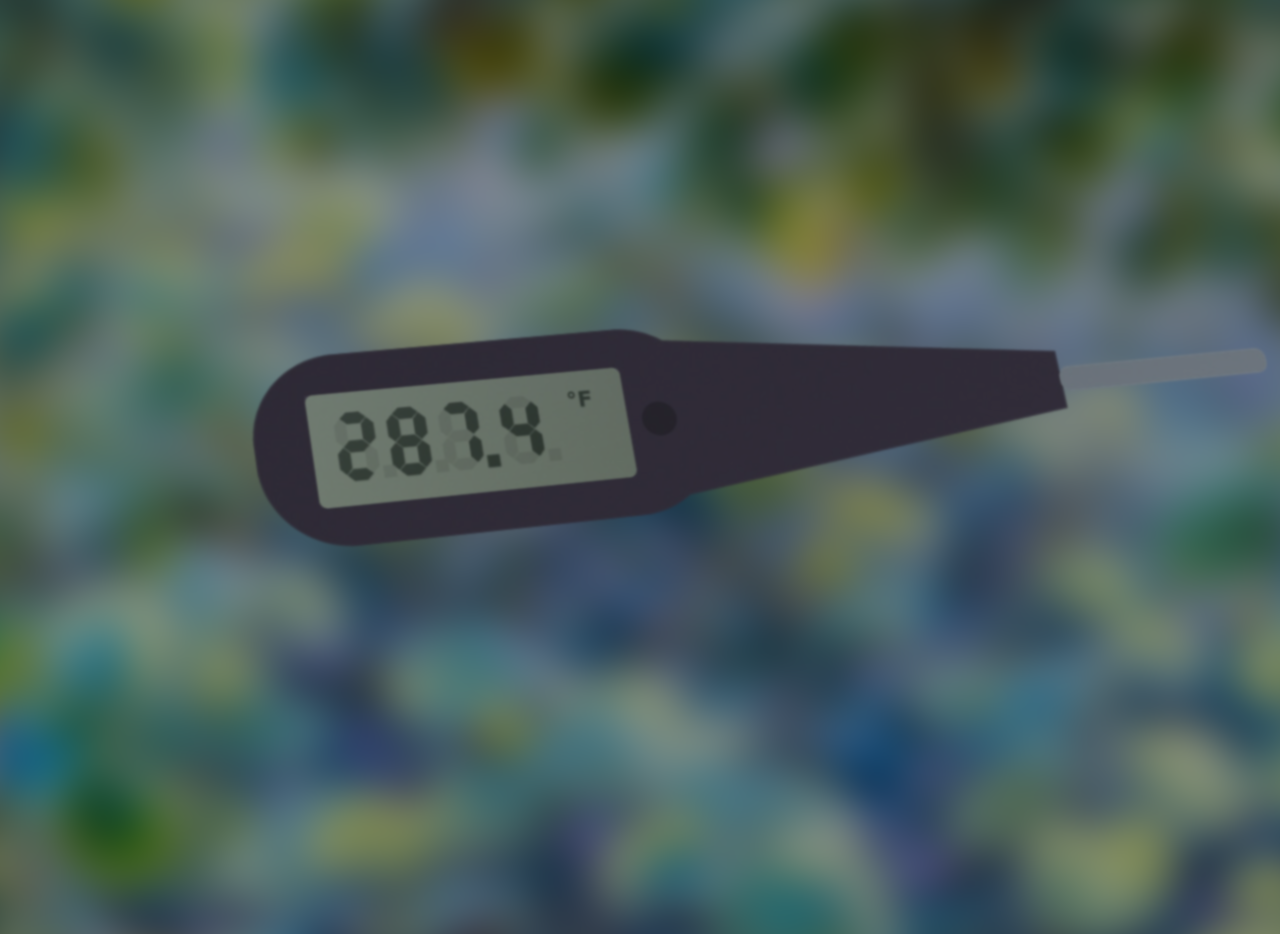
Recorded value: °F 287.4
